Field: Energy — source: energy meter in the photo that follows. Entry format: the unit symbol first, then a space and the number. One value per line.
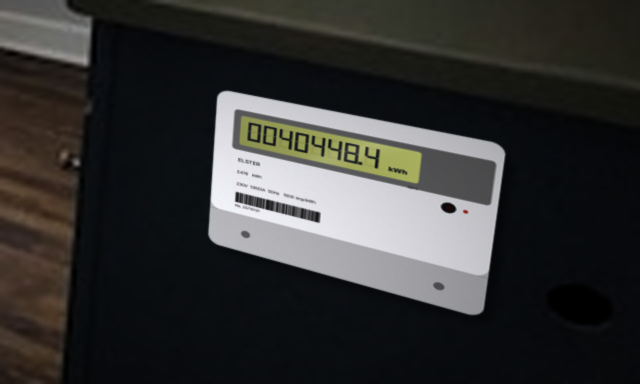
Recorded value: kWh 40448.4
